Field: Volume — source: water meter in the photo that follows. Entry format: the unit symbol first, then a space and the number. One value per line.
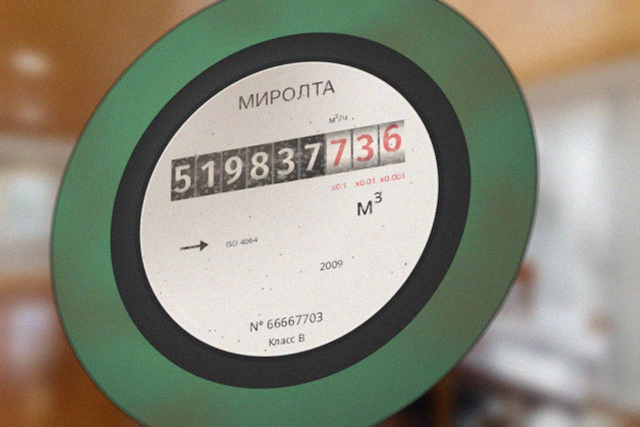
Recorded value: m³ 519837.736
